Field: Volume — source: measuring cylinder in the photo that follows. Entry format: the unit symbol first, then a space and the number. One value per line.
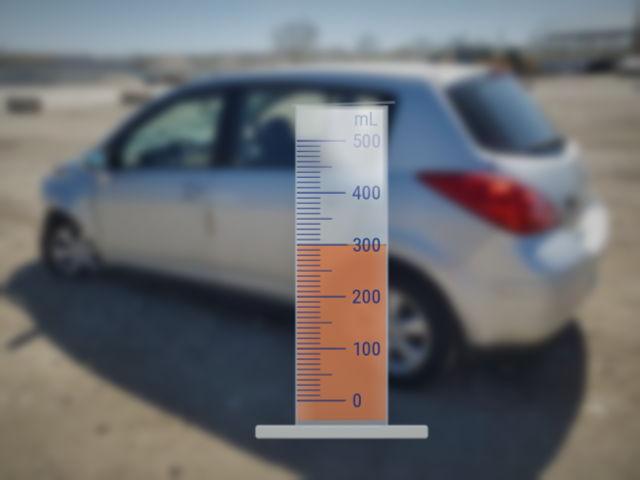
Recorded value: mL 300
